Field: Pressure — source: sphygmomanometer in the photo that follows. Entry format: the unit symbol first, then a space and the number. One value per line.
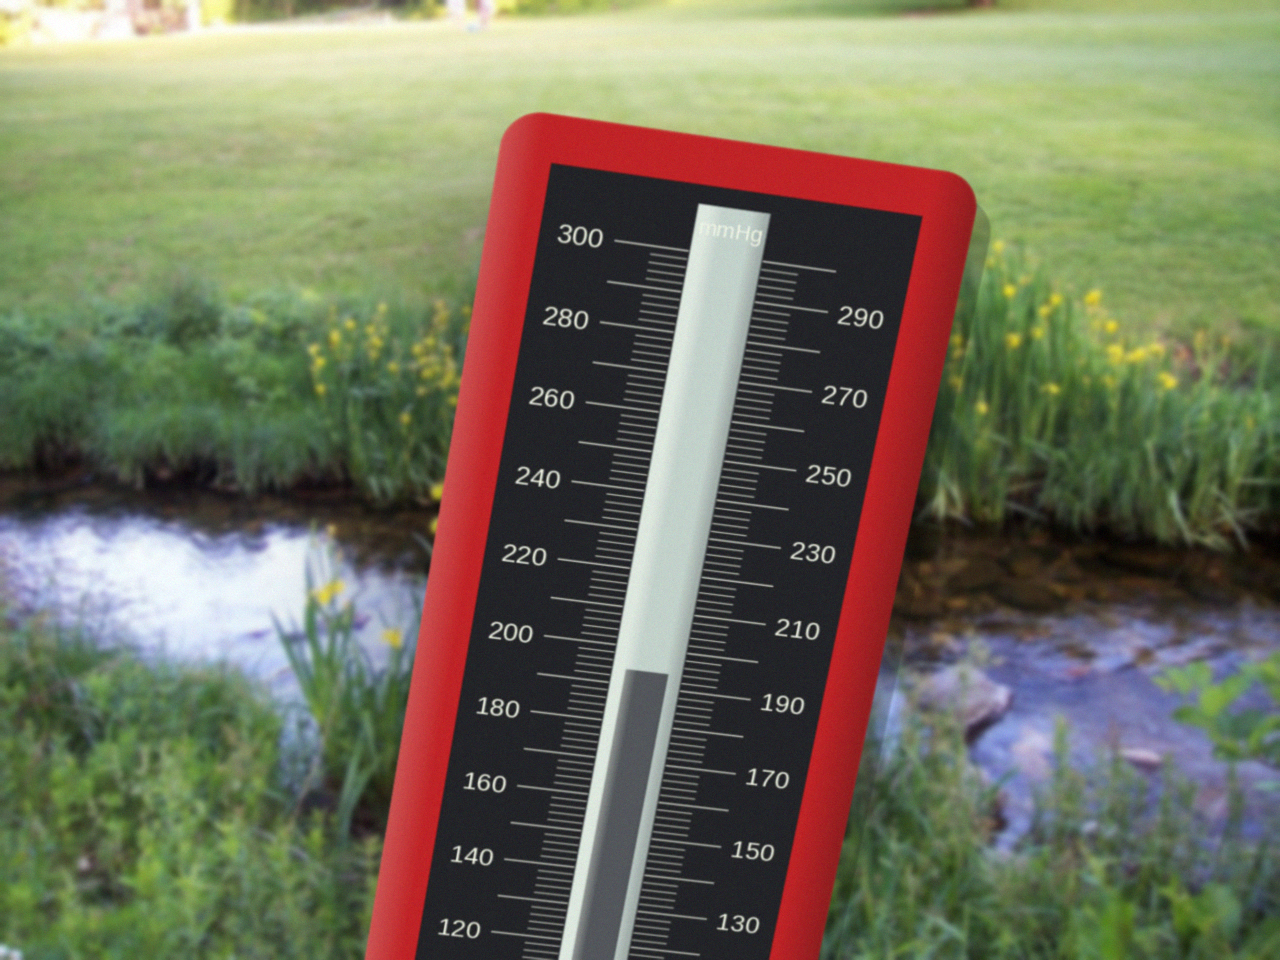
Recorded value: mmHg 194
